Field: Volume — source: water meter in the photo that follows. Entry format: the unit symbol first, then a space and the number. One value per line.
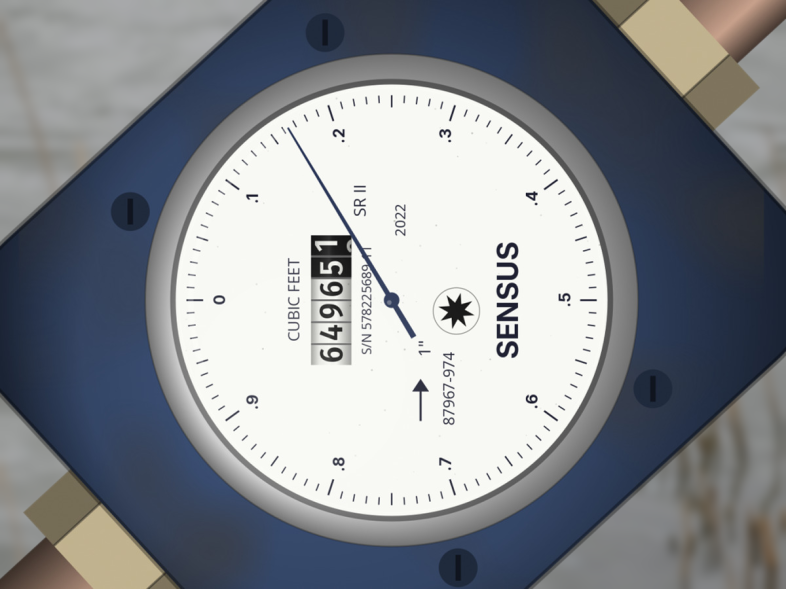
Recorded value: ft³ 649651.16
